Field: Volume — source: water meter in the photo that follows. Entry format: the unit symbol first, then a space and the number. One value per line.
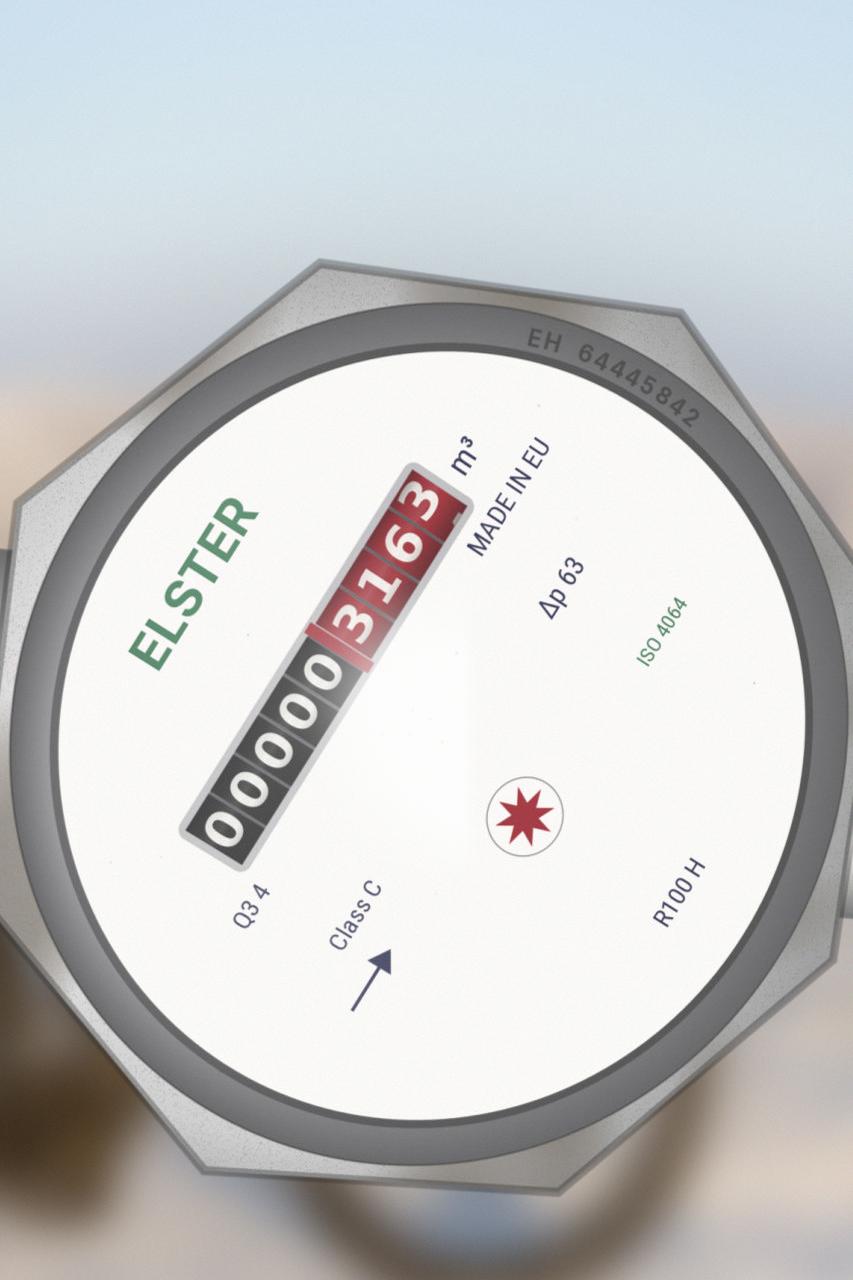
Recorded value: m³ 0.3163
